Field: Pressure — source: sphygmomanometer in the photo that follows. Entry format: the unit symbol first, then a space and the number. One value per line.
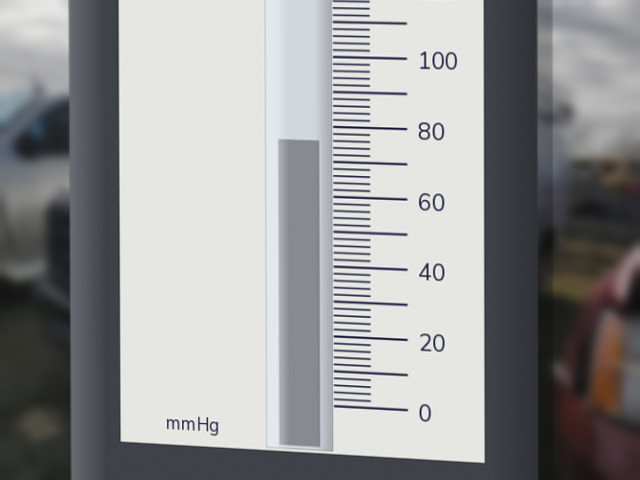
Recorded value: mmHg 76
